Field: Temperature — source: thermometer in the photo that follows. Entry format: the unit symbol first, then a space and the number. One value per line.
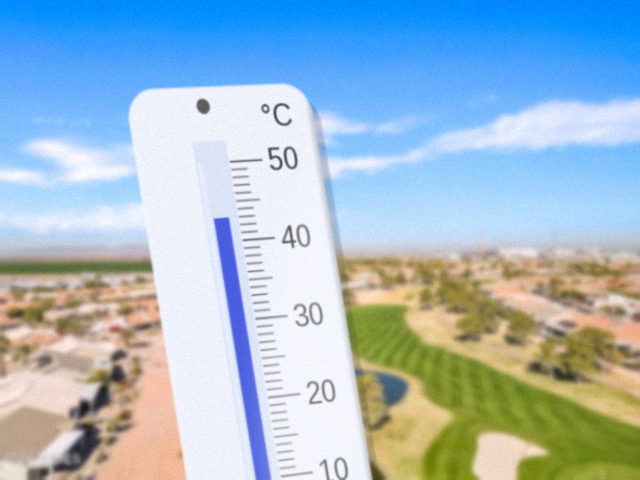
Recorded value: °C 43
